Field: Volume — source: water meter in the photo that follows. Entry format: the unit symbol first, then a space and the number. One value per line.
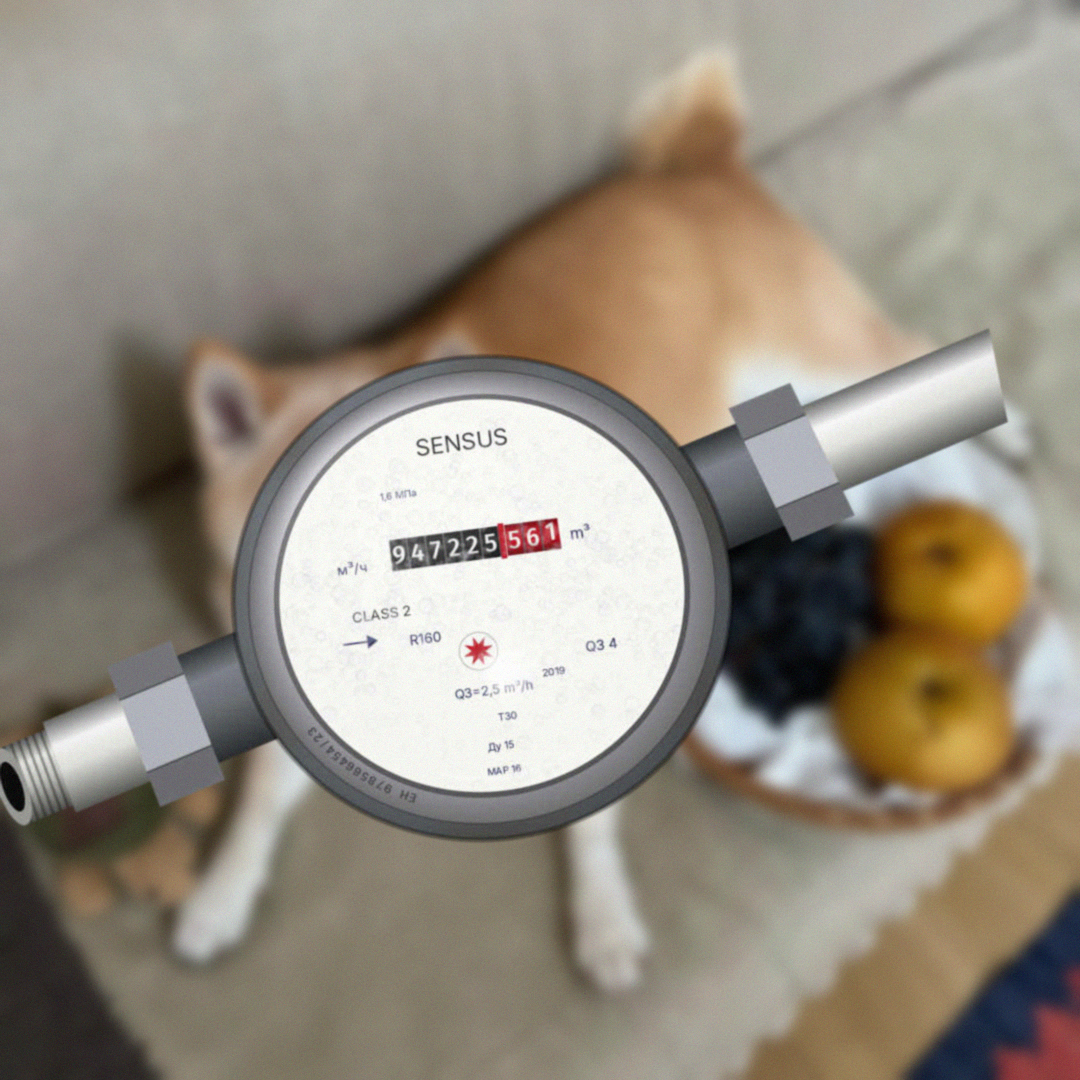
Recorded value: m³ 947225.561
